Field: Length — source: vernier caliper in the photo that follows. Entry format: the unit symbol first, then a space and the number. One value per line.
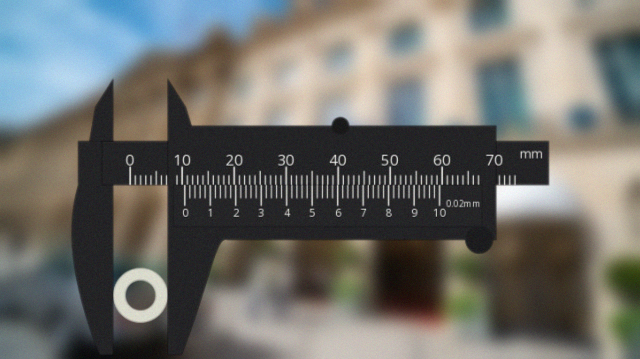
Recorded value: mm 10.5
